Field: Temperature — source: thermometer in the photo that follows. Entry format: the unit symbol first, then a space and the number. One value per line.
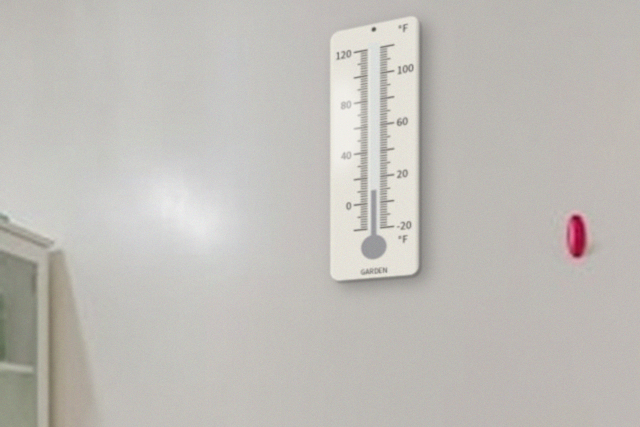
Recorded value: °F 10
